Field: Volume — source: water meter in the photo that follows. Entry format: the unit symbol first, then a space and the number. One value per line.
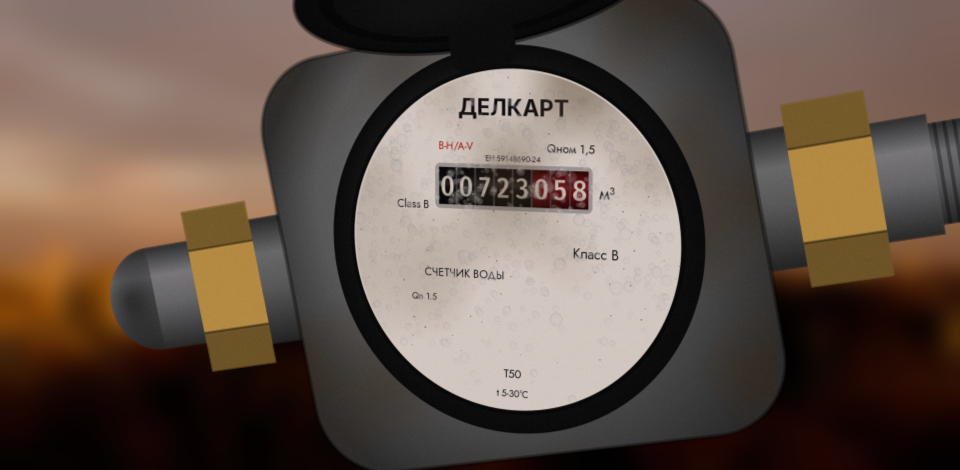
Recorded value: m³ 723.058
